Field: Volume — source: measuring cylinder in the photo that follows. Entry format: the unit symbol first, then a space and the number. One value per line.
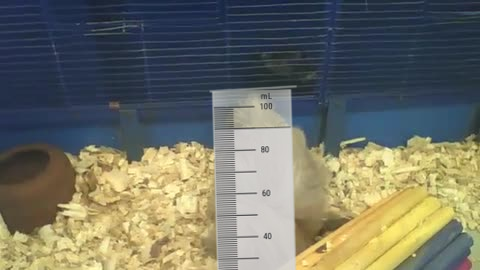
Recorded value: mL 90
